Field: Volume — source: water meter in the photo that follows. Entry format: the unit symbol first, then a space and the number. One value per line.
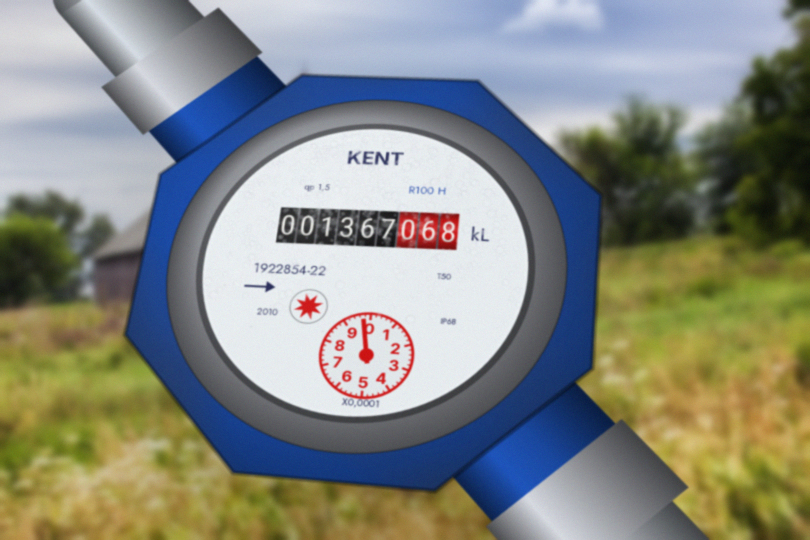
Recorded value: kL 1367.0679
